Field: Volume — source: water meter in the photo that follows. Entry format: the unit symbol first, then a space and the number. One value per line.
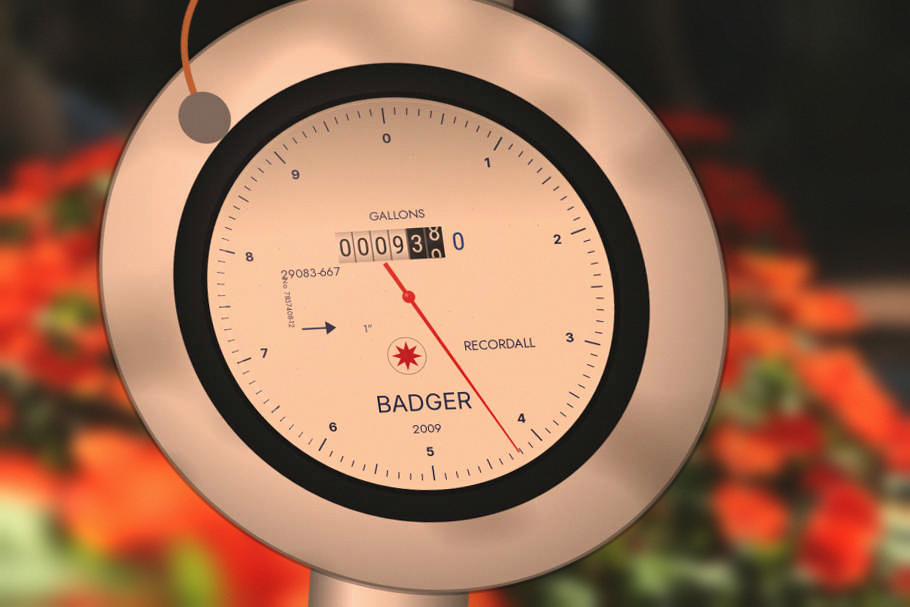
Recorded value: gal 9384.2
